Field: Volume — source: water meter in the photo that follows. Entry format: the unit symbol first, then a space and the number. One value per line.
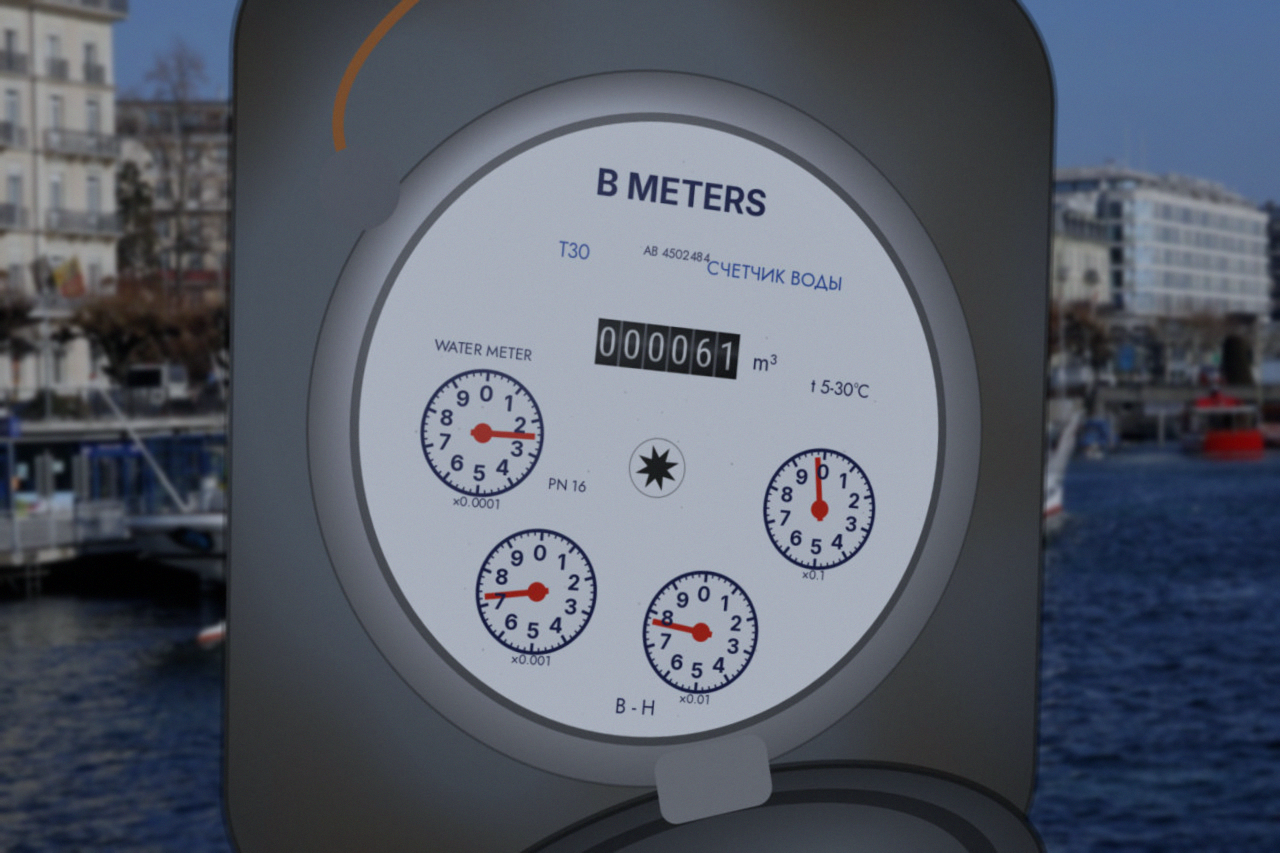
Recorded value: m³ 60.9772
